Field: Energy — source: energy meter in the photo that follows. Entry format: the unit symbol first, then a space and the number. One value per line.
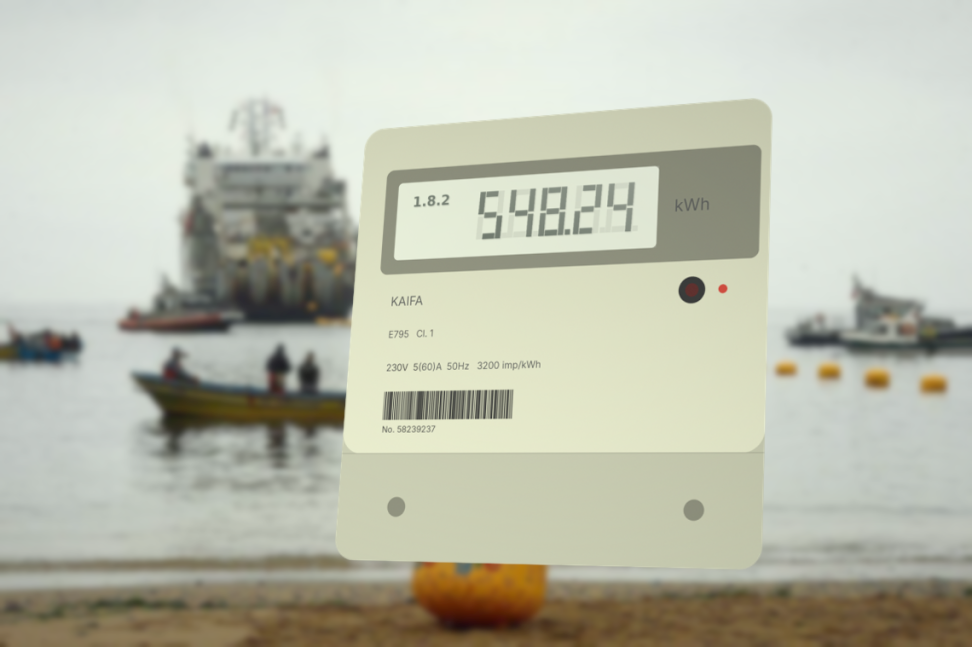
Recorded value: kWh 548.24
